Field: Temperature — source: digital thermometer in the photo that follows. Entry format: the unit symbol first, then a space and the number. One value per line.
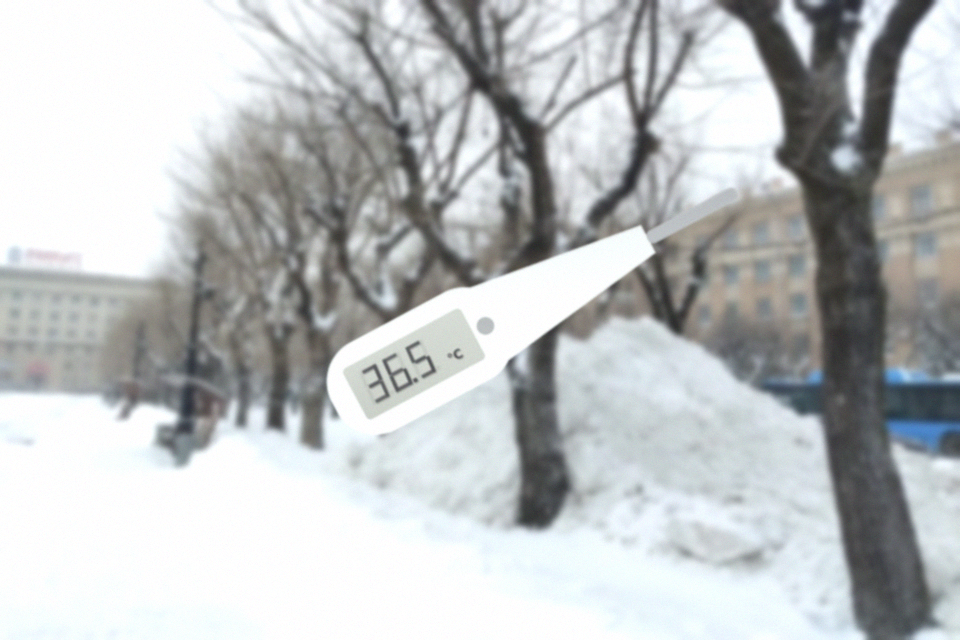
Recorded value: °C 36.5
